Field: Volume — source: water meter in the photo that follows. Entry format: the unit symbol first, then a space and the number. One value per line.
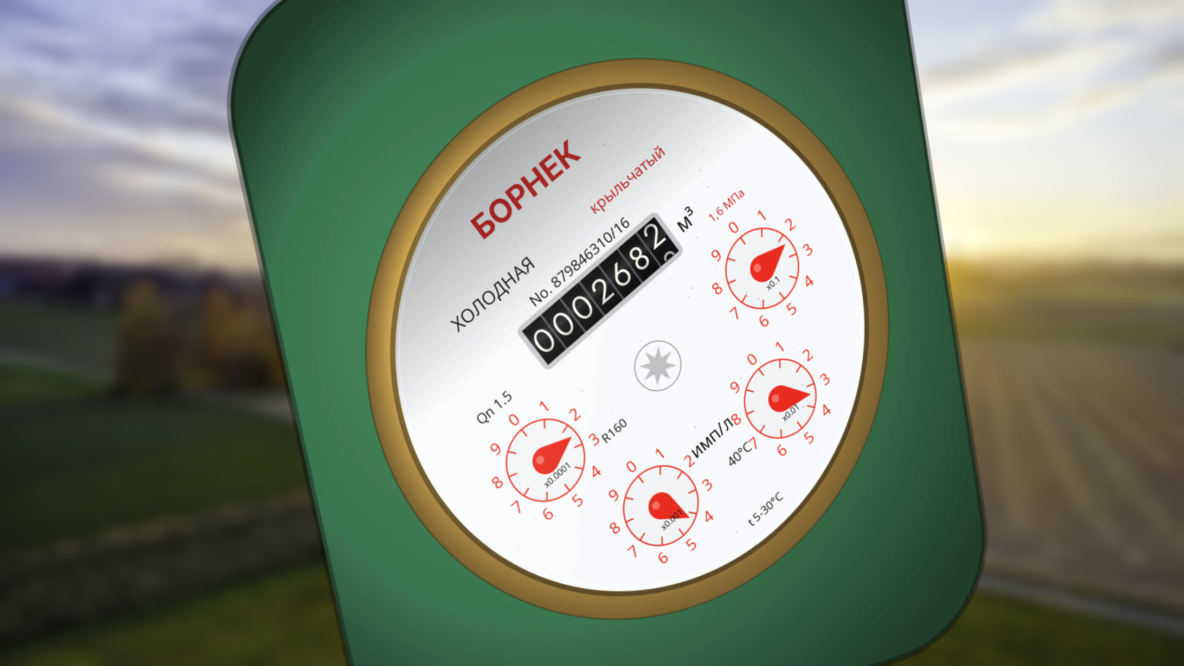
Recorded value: m³ 2682.2342
